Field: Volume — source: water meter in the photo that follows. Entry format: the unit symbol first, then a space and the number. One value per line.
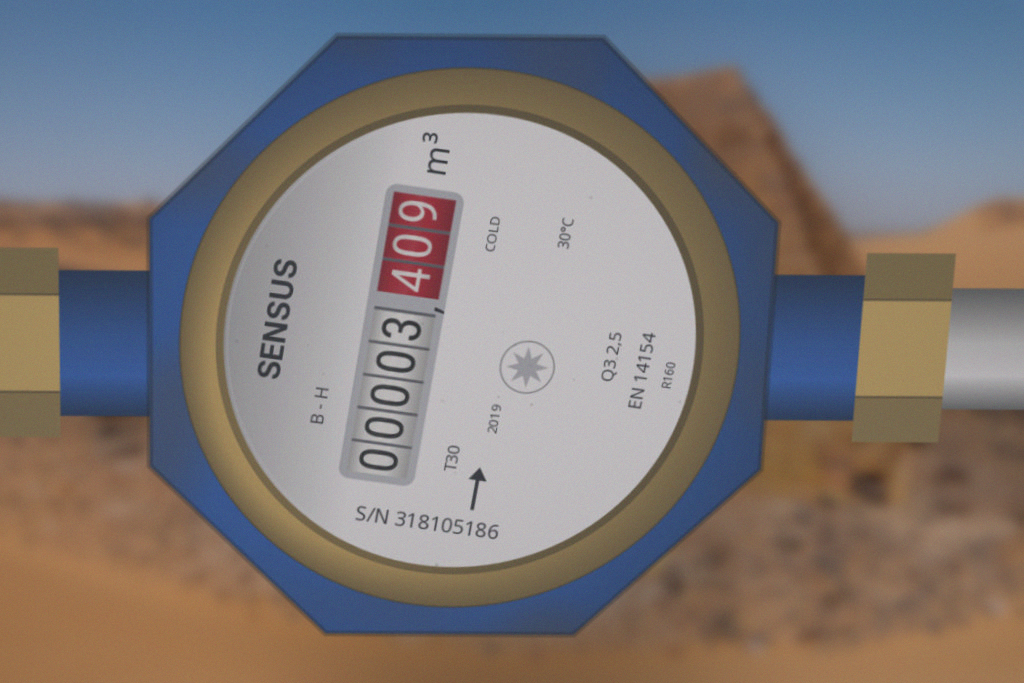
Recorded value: m³ 3.409
